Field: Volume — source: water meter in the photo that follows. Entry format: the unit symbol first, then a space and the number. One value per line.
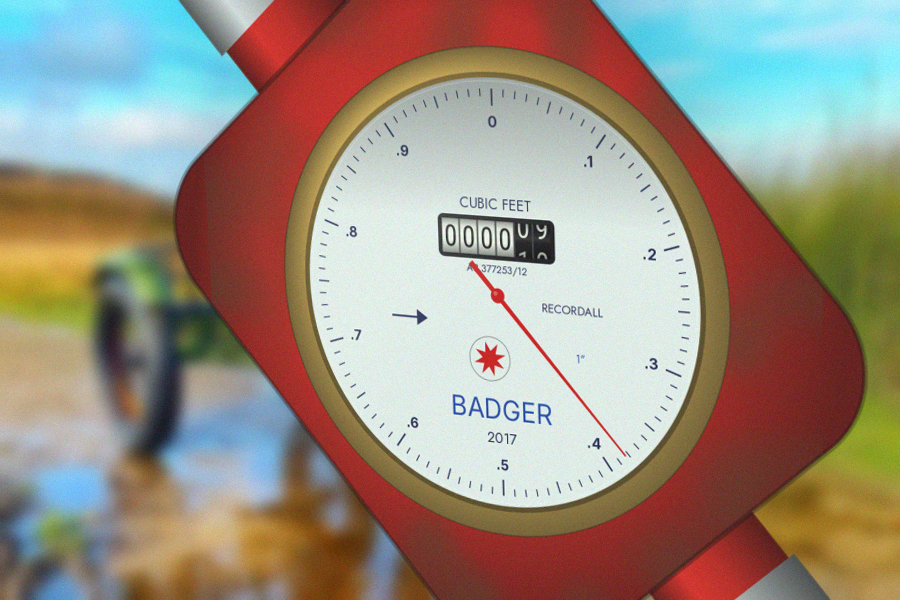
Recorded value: ft³ 9.38
